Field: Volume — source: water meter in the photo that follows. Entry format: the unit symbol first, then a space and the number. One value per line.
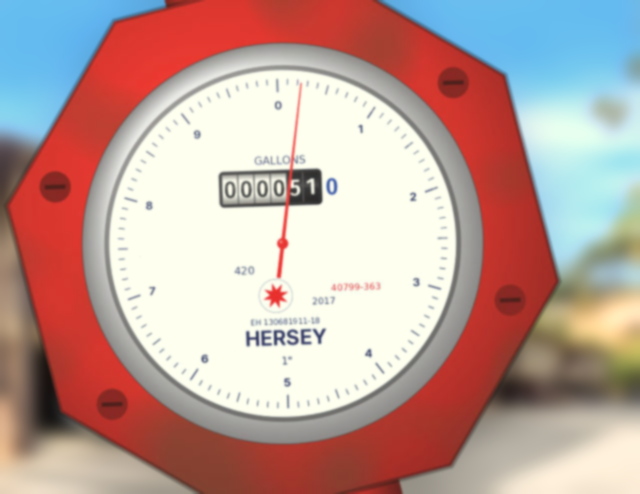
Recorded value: gal 510.2
